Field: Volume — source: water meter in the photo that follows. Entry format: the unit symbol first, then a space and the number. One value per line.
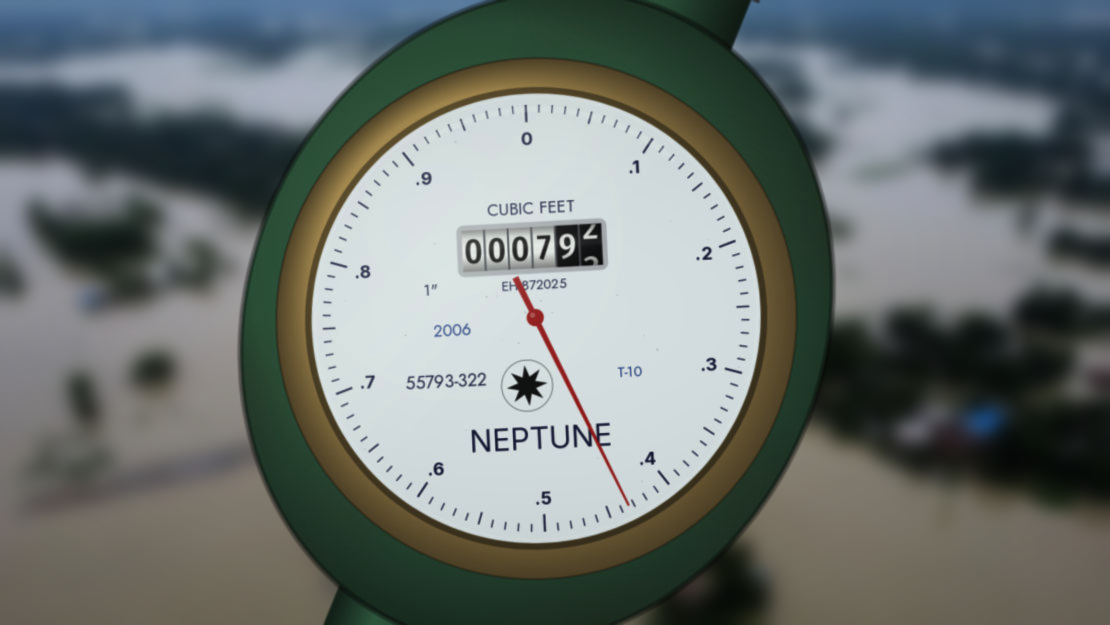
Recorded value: ft³ 792.43
